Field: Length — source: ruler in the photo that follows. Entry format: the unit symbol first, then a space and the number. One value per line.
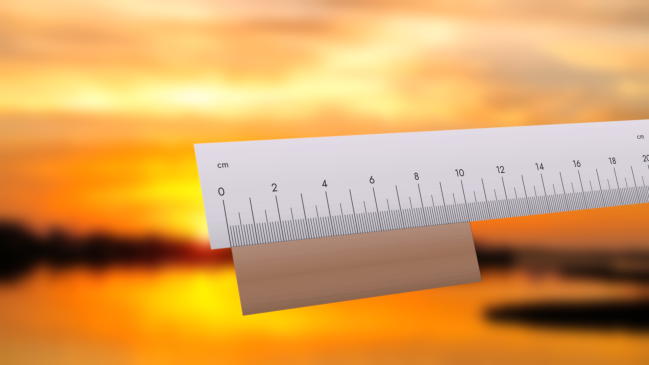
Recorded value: cm 10
